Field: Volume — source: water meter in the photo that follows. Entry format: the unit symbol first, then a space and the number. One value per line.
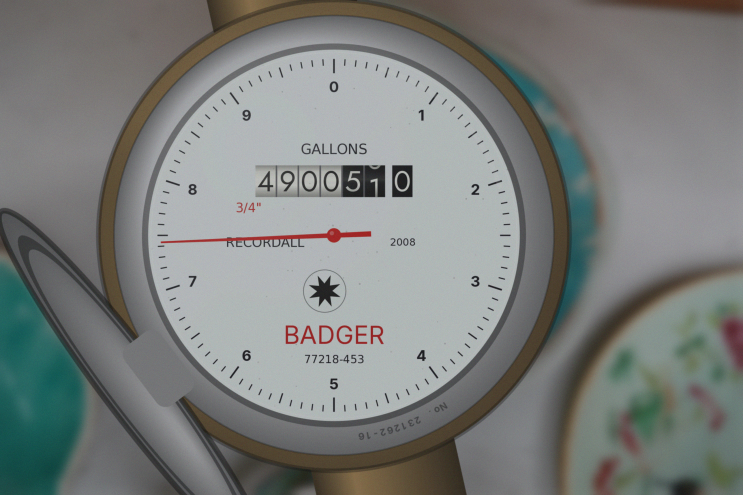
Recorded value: gal 4900507.4
